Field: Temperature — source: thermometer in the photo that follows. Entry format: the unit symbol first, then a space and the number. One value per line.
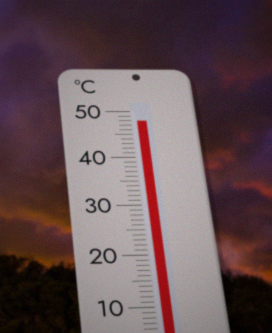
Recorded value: °C 48
